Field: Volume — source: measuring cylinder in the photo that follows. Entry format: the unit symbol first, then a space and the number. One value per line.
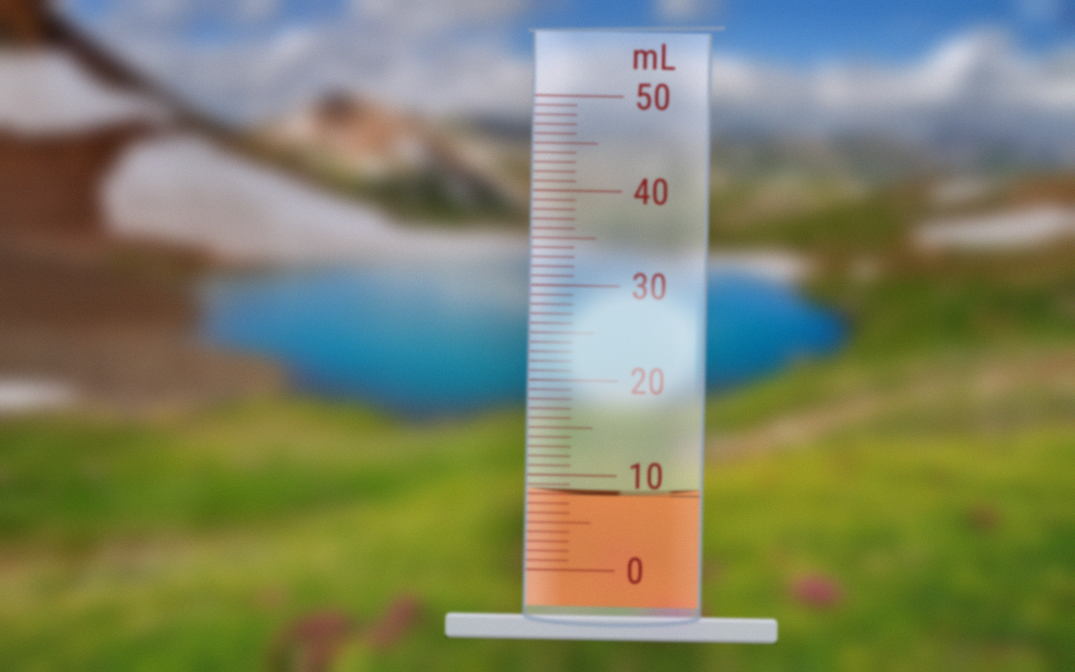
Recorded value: mL 8
